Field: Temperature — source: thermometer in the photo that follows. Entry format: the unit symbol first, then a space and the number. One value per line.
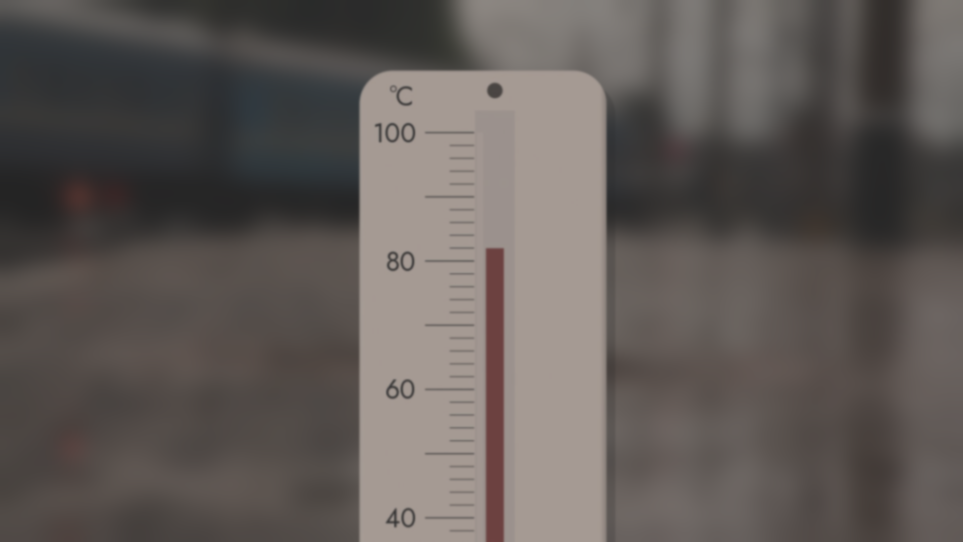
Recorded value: °C 82
